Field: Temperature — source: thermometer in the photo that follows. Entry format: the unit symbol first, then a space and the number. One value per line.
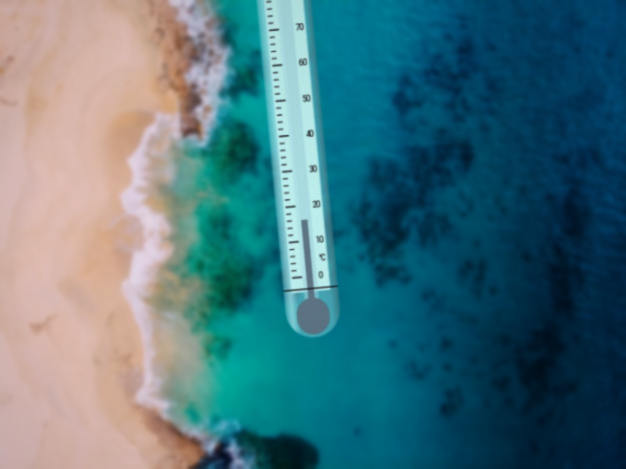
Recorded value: °C 16
